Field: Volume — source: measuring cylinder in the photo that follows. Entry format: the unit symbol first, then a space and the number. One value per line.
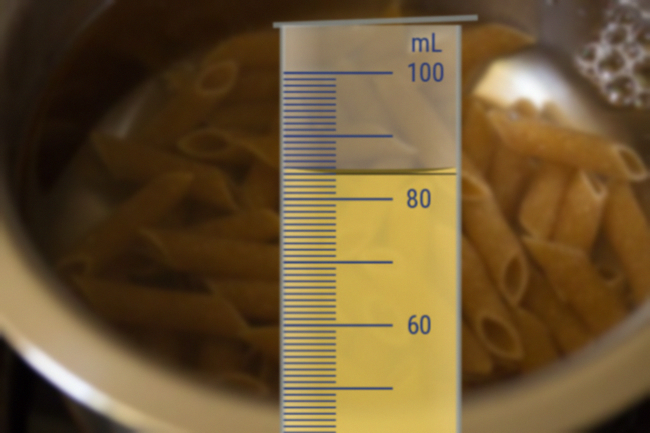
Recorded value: mL 84
